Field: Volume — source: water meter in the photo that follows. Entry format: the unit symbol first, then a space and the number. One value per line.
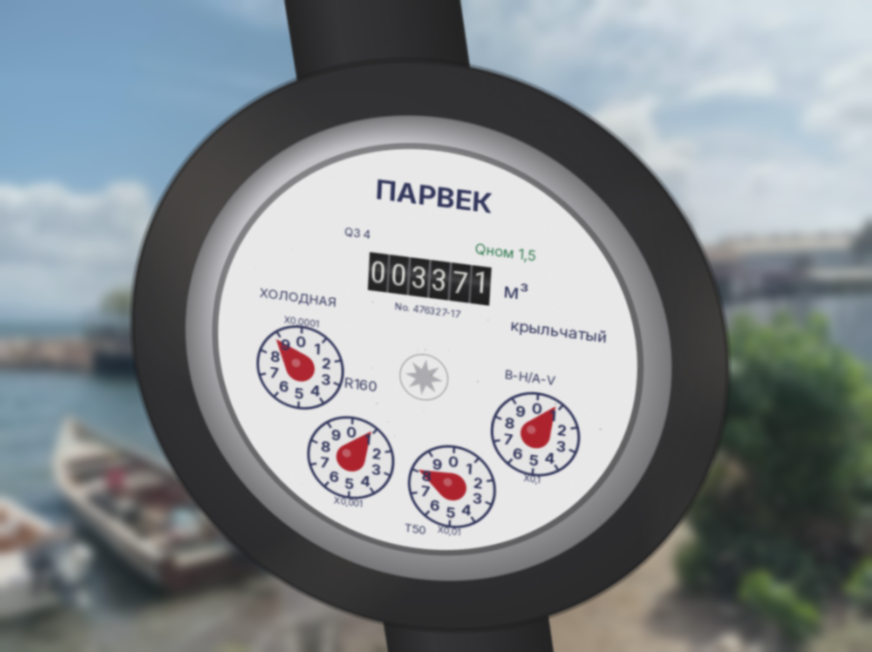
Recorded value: m³ 3371.0808
